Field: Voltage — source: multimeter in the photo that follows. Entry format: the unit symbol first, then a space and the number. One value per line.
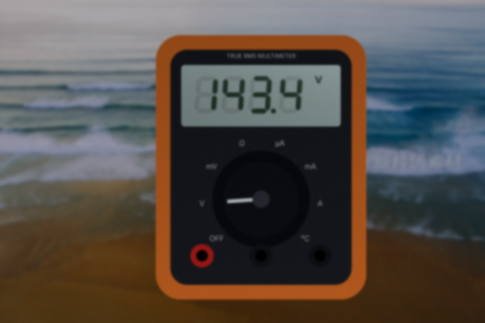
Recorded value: V 143.4
